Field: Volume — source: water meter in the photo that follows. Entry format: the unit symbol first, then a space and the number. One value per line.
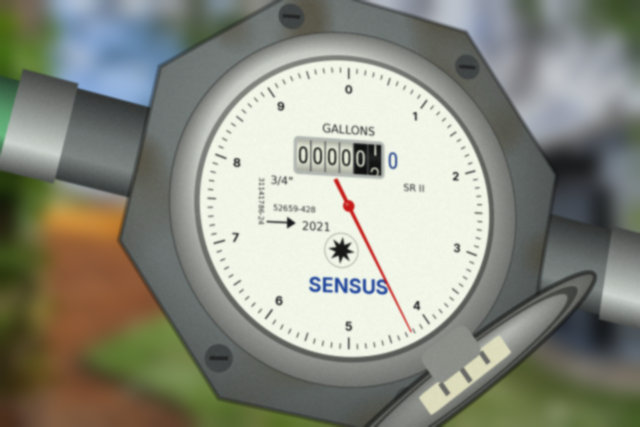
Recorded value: gal 14.2
